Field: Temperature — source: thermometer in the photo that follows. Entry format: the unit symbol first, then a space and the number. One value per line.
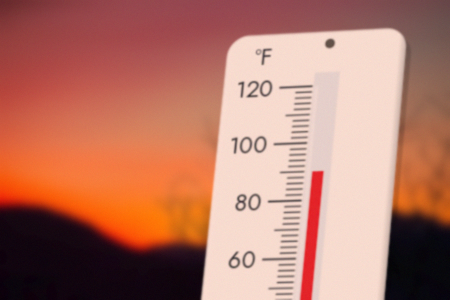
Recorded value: °F 90
